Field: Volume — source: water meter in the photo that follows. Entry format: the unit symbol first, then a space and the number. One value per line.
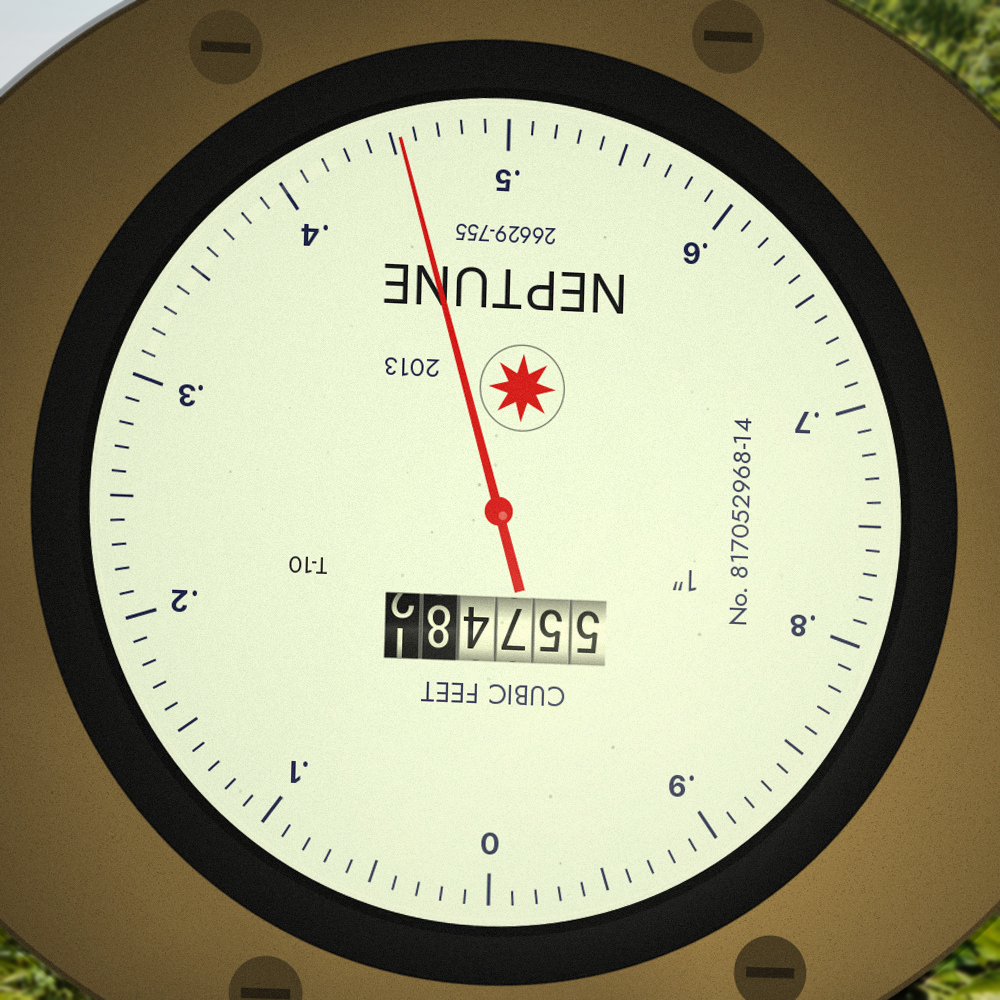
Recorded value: ft³ 557481.45
